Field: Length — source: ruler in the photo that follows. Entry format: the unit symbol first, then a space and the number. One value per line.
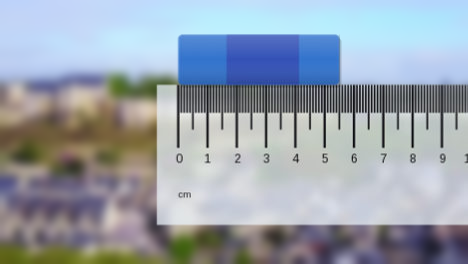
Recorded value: cm 5.5
